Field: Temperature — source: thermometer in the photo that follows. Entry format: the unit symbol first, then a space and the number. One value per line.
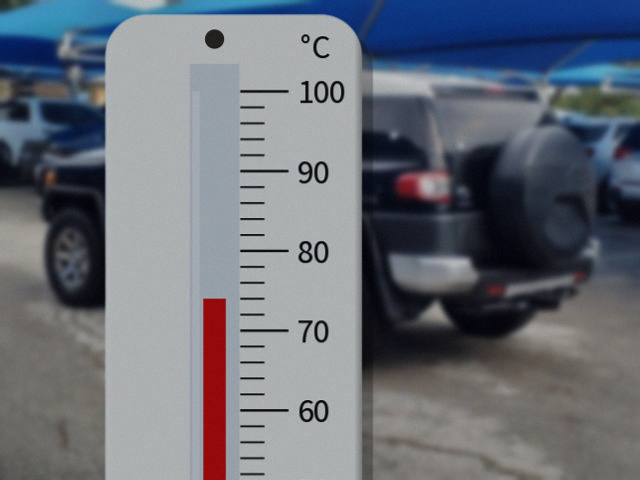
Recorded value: °C 74
